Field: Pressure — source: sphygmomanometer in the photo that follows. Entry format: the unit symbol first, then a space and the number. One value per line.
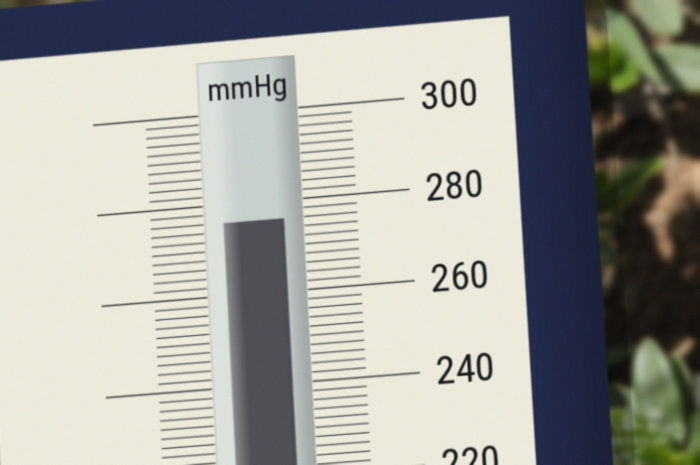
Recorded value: mmHg 276
